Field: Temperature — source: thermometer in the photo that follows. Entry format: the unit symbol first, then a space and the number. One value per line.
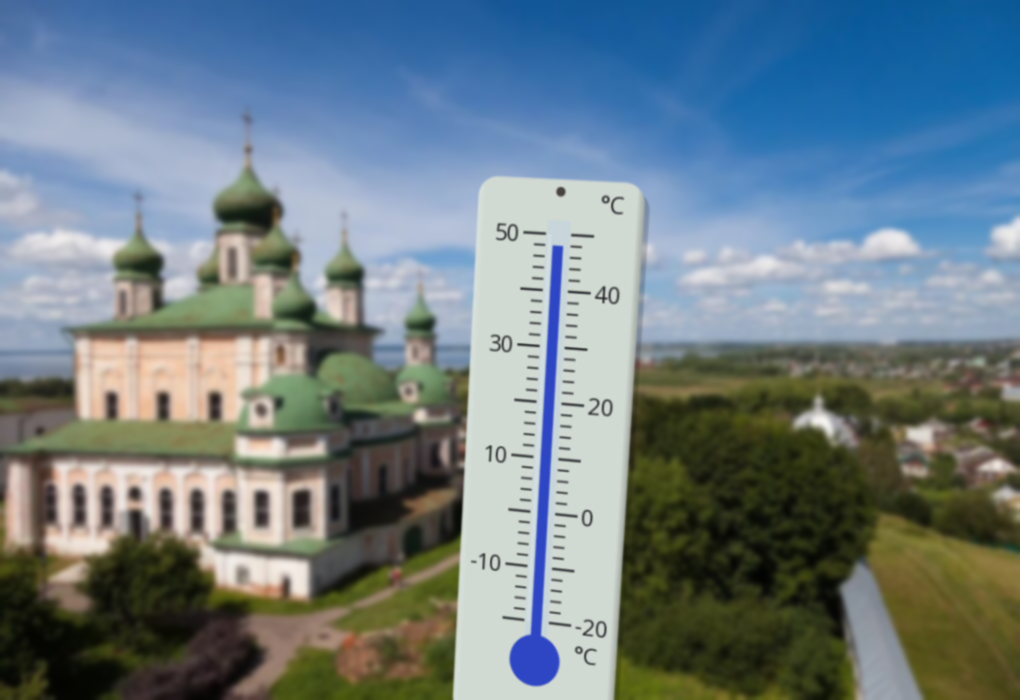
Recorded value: °C 48
